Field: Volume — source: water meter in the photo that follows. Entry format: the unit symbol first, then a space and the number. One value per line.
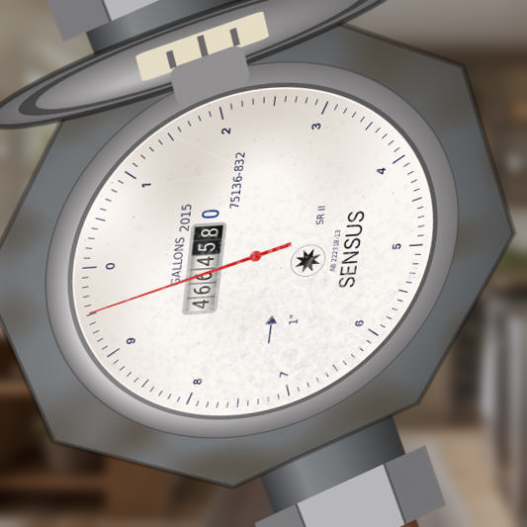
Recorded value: gal 4664579.5
